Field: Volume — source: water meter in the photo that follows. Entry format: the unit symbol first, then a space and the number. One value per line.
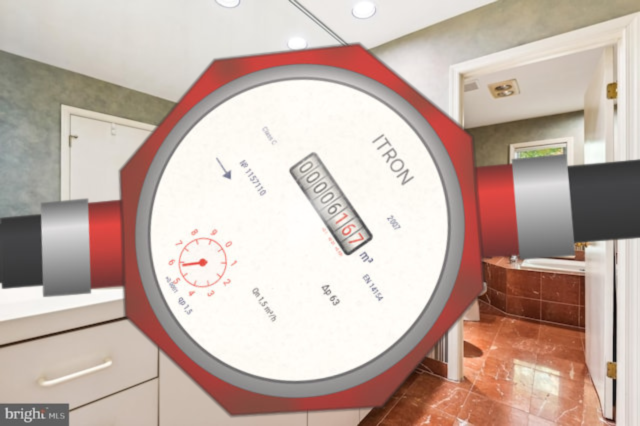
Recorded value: m³ 6.1675
